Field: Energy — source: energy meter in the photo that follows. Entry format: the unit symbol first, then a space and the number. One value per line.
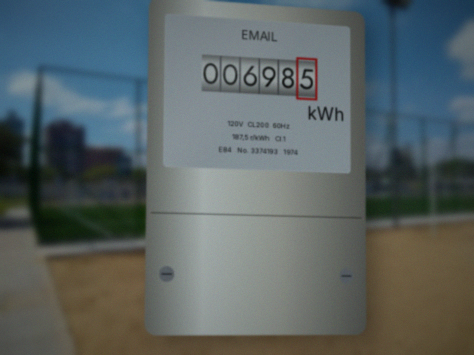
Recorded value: kWh 698.5
